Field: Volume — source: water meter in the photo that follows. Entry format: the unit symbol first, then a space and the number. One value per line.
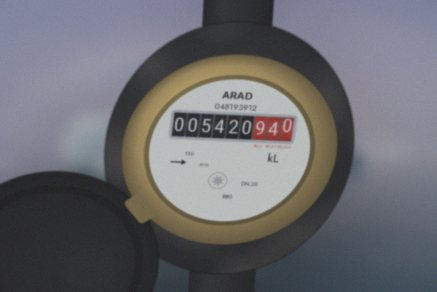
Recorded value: kL 5420.940
